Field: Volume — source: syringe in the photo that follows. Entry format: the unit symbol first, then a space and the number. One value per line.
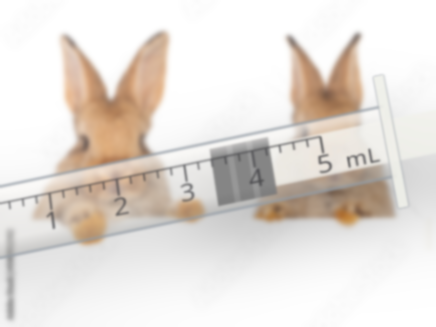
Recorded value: mL 3.4
